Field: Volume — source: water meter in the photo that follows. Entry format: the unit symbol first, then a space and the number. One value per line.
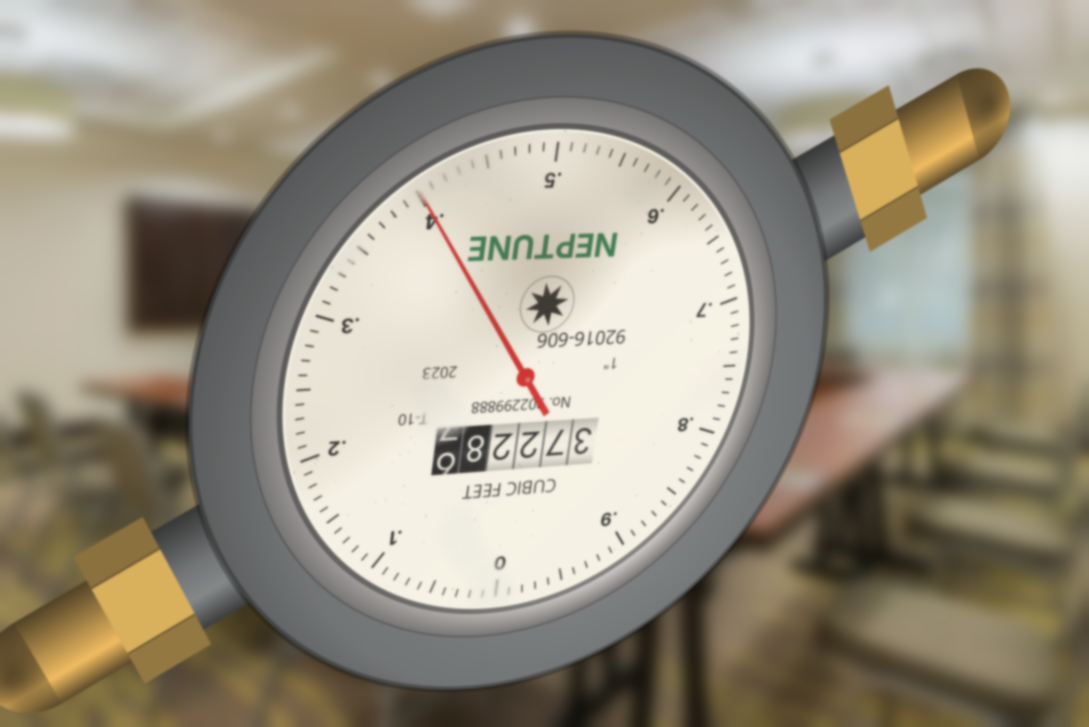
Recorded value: ft³ 372286.40
